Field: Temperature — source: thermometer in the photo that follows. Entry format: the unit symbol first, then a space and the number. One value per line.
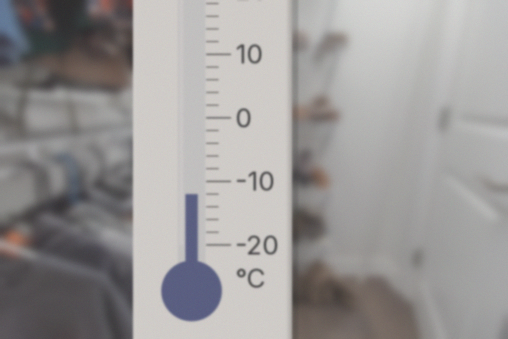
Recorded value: °C -12
